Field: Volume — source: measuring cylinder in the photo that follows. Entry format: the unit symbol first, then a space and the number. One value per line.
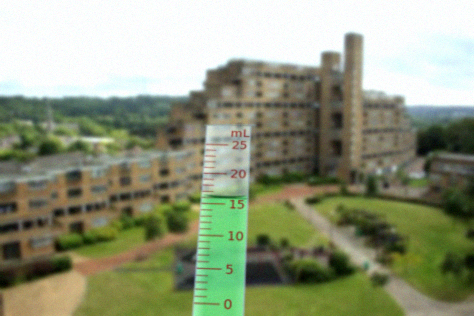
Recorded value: mL 16
